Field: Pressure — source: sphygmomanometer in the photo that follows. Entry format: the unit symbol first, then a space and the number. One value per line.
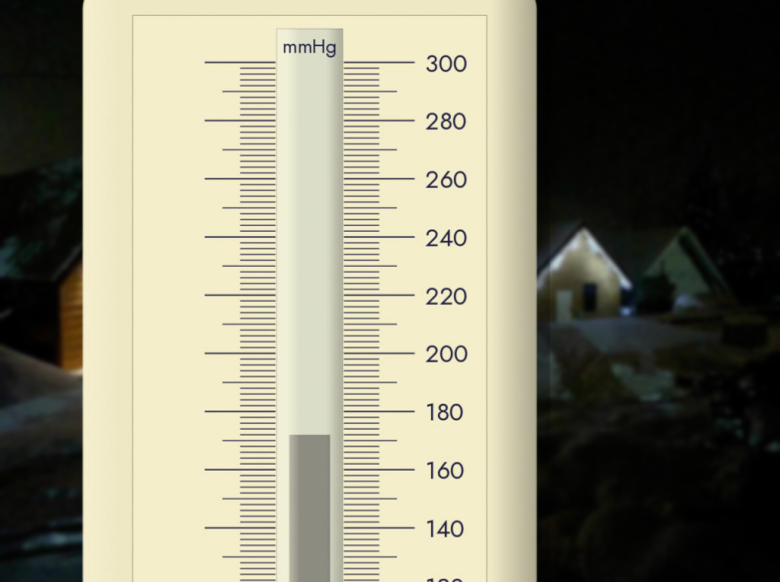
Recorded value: mmHg 172
